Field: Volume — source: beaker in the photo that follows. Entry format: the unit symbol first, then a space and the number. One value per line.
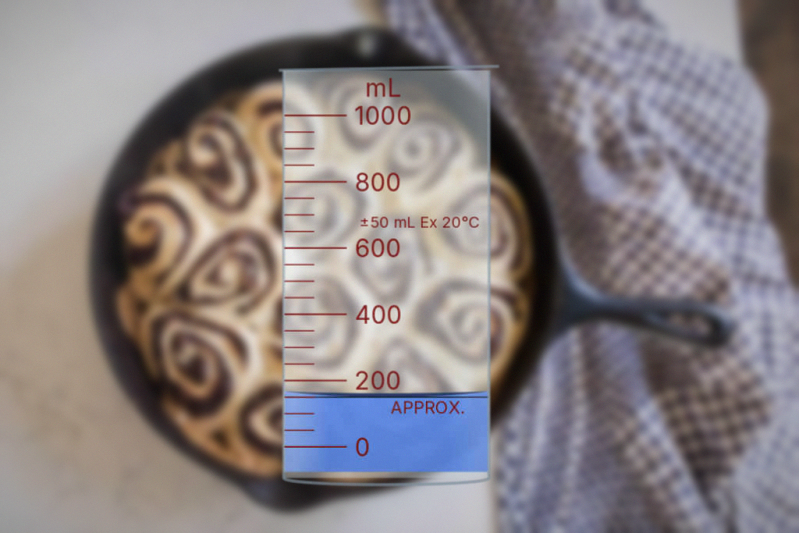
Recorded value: mL 150
